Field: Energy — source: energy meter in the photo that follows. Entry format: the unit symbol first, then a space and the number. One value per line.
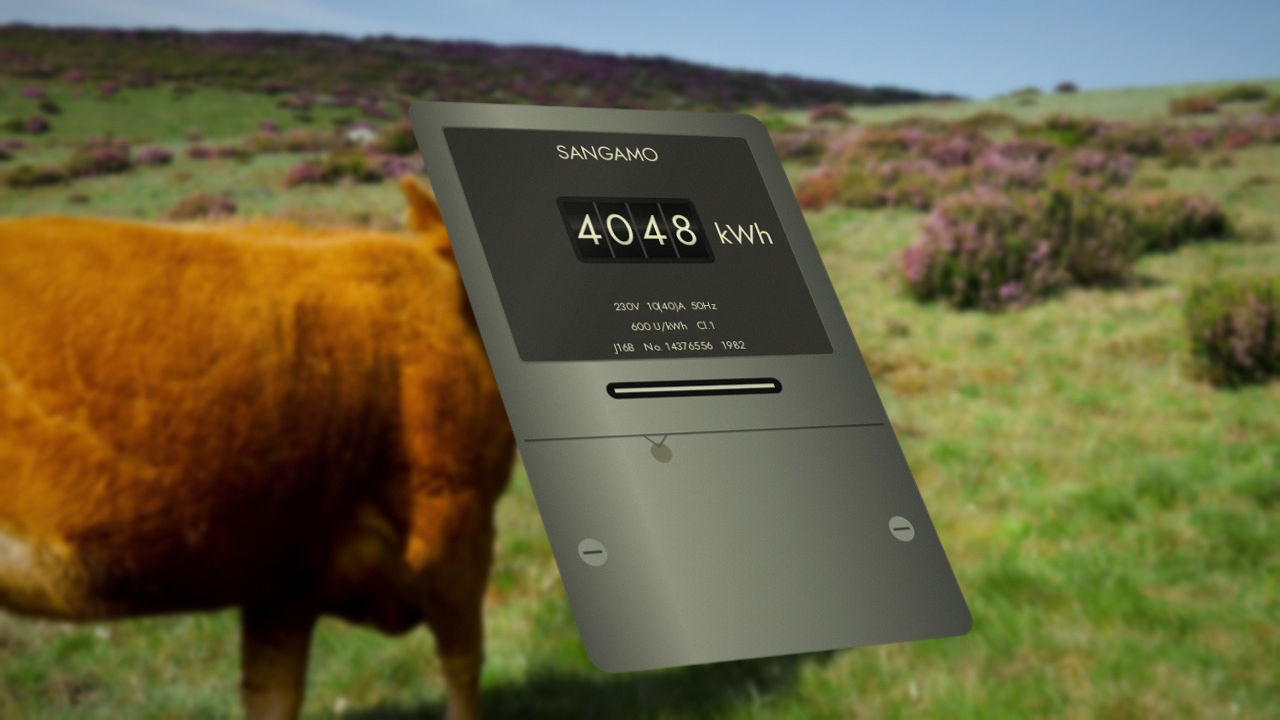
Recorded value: kWh 4048
